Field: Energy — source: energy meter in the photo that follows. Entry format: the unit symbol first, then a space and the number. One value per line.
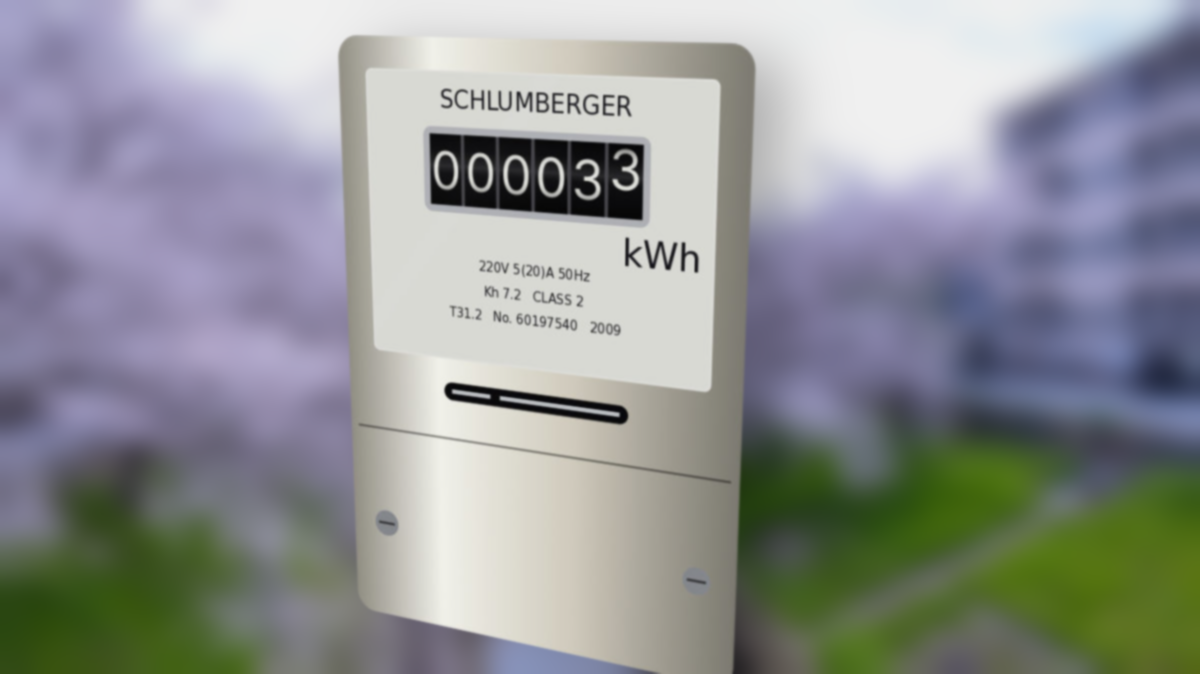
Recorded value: kWh 33
